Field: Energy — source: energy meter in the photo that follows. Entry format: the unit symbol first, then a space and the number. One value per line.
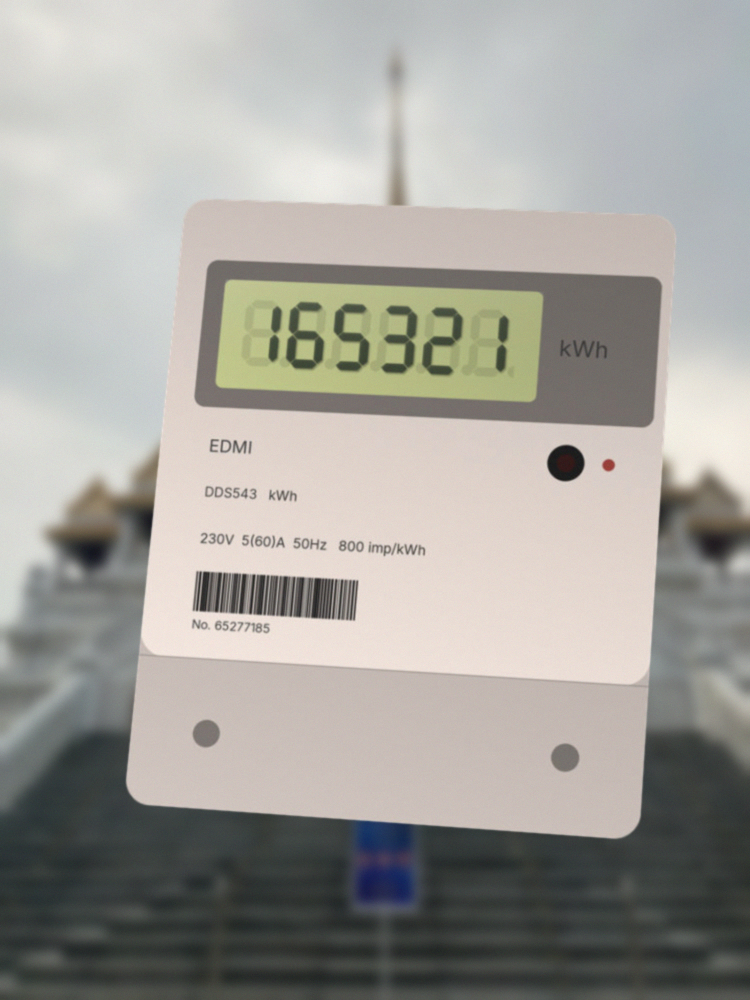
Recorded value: kWh 165321
